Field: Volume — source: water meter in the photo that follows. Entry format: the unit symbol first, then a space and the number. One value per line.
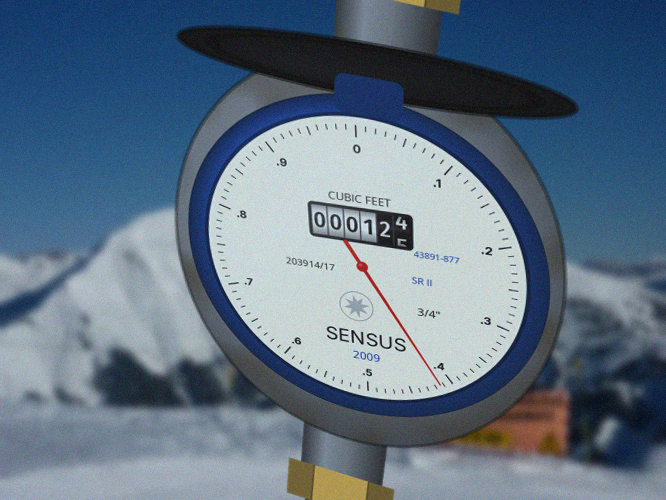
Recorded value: ft³ 124.41
